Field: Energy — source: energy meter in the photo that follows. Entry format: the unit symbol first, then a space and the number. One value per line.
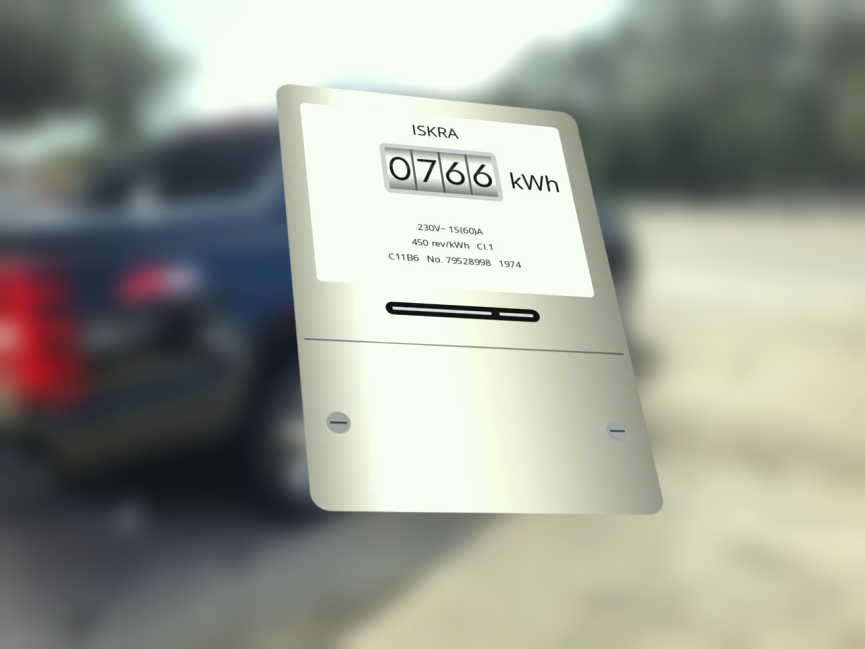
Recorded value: kWh 766
